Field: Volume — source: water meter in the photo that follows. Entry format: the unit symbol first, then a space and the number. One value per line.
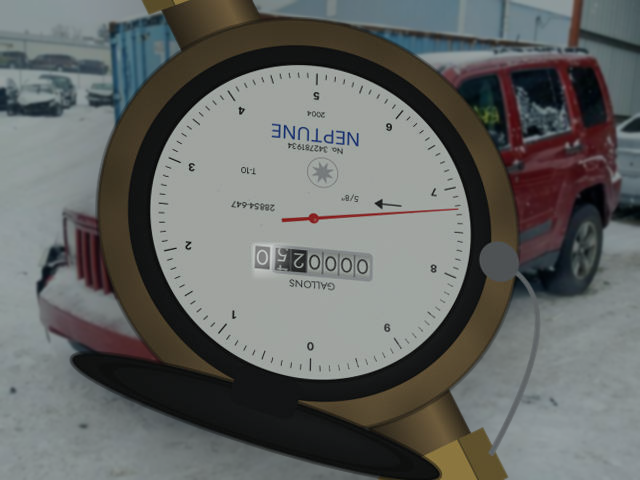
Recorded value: gal 247.2
